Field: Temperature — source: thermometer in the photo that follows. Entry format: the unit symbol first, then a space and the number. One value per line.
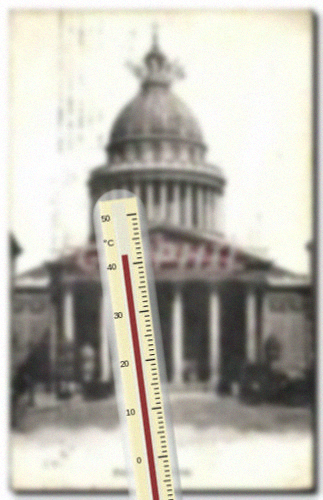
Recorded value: °C 42
